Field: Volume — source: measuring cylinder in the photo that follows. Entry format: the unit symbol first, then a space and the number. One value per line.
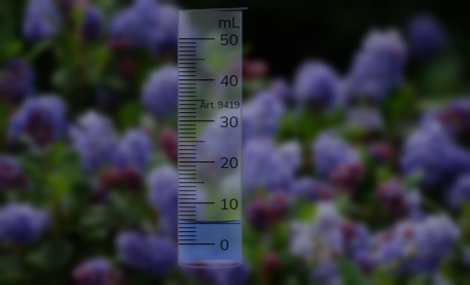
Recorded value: mL 5
